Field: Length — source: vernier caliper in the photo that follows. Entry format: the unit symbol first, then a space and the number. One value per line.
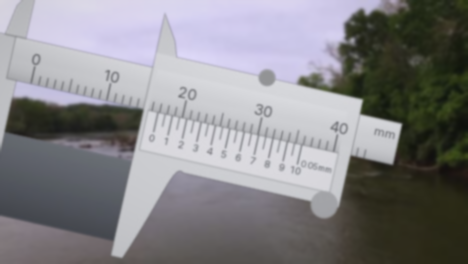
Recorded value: mm 16.8
